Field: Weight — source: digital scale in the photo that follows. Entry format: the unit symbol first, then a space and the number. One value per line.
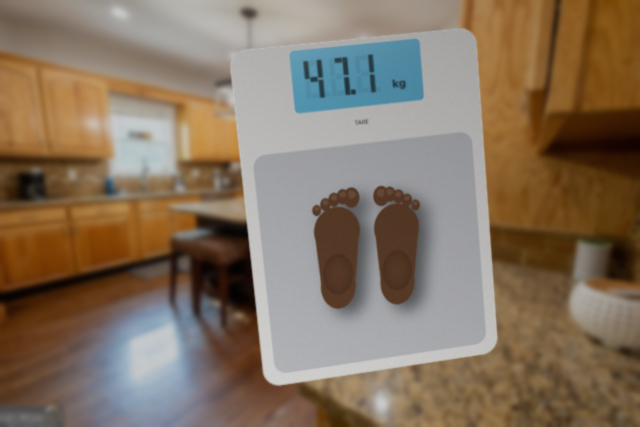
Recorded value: kg 47.1
